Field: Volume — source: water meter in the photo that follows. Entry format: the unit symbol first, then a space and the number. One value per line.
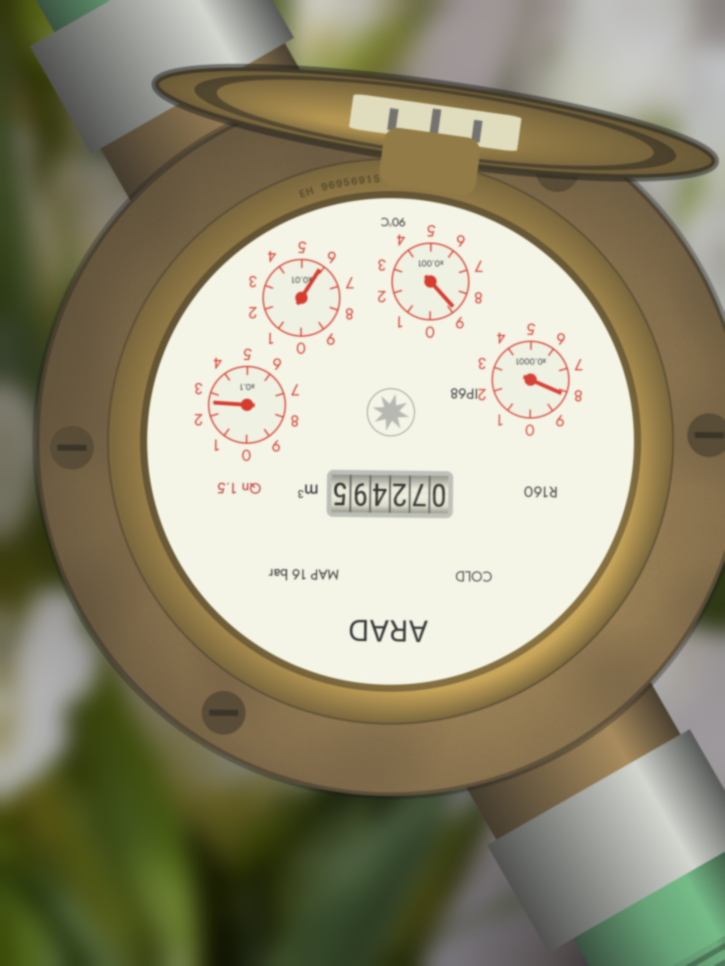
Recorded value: m³ 72495.2588
